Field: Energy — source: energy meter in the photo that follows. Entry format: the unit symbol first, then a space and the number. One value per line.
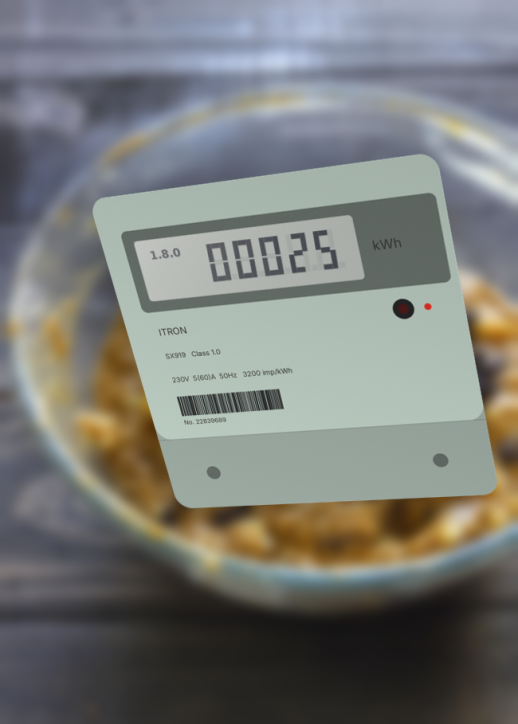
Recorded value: kWh 25
